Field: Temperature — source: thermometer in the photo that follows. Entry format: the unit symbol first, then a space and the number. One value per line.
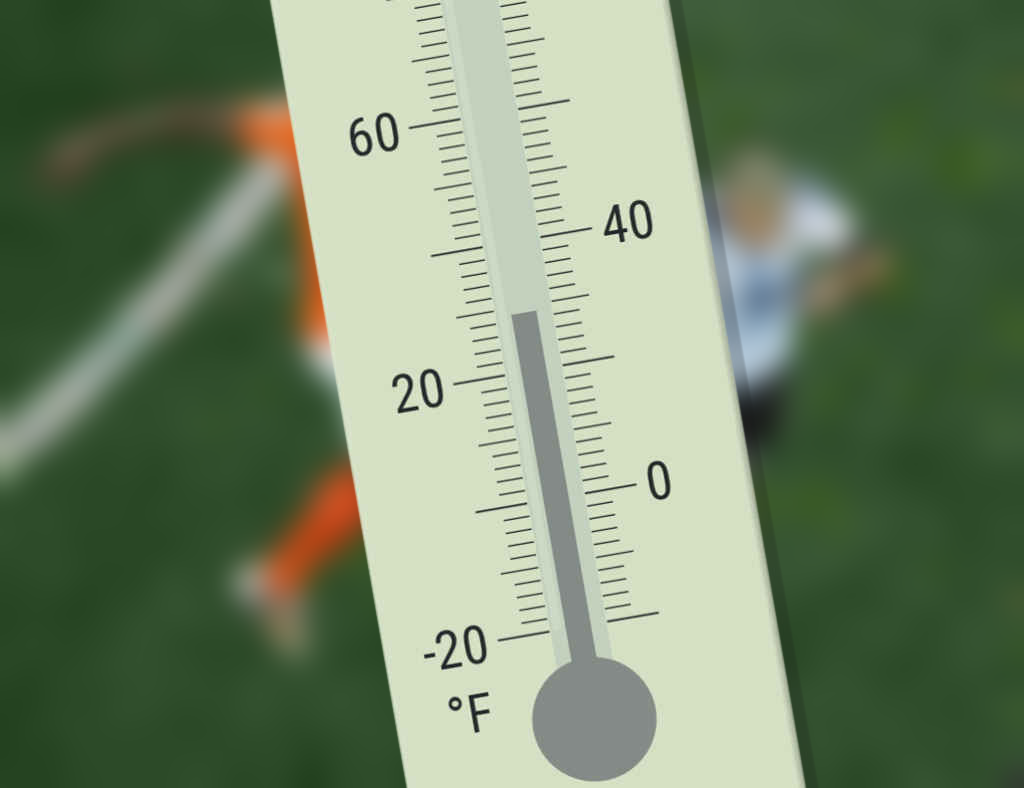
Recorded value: °F 29
